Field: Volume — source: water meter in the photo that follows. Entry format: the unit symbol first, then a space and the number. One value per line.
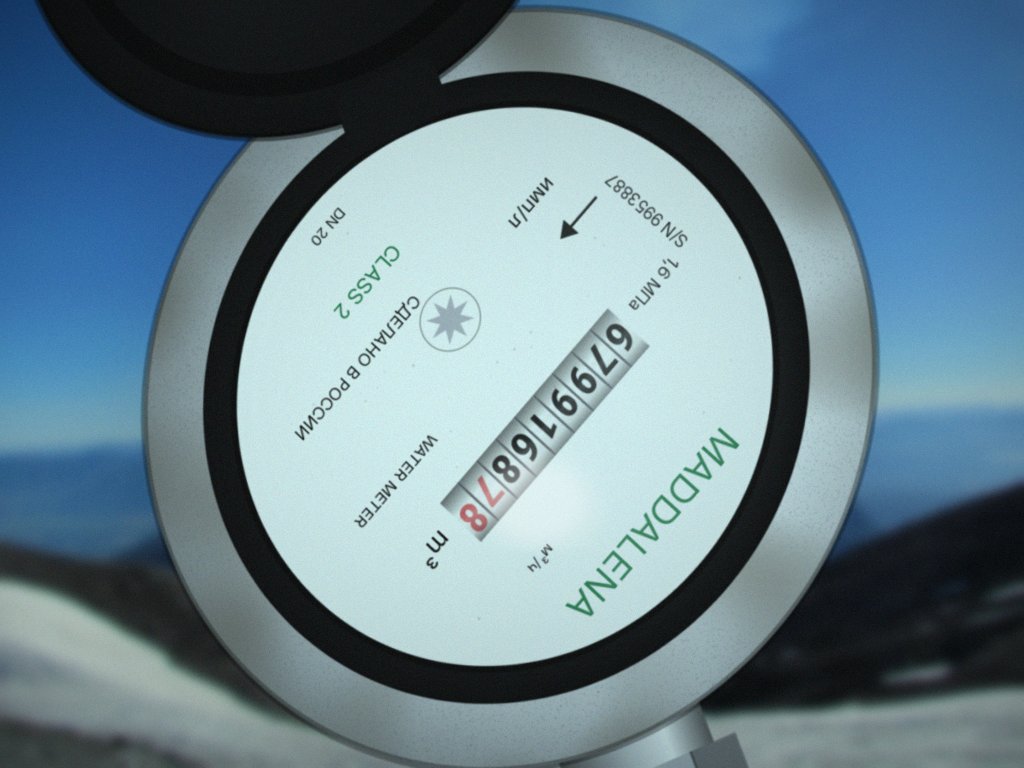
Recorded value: m³ 6799168.78
